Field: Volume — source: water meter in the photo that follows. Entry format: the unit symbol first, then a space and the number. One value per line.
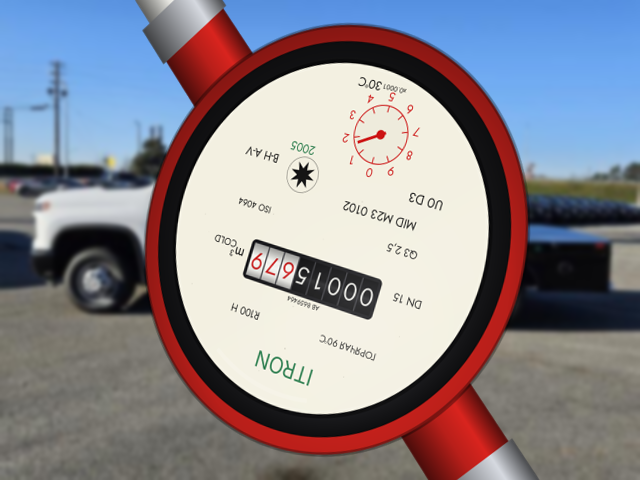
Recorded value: m³ 15.6791
